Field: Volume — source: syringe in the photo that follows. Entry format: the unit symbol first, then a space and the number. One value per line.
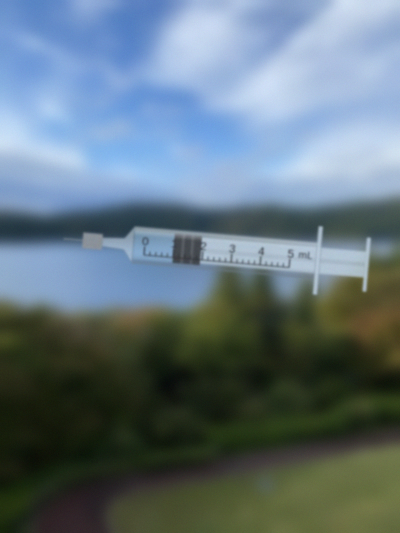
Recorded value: mL 1
